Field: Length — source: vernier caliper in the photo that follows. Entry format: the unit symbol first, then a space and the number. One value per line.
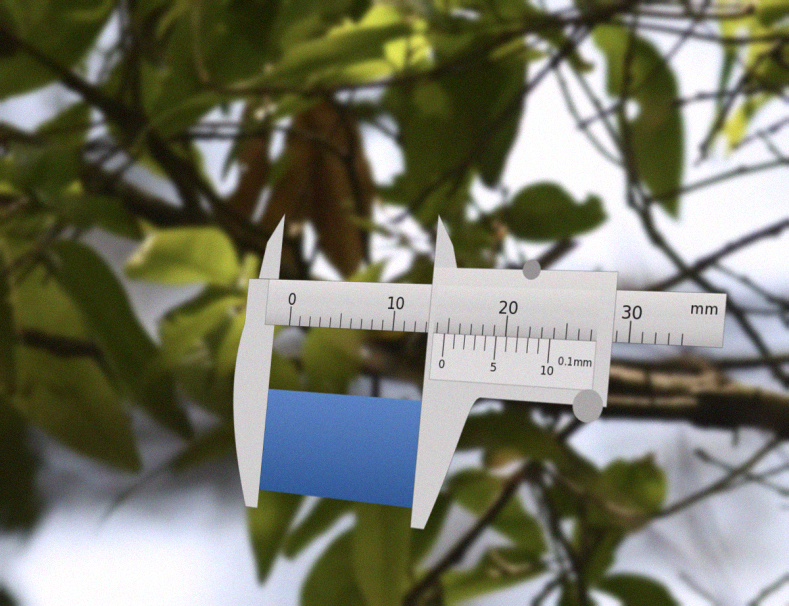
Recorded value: mm 14.7
